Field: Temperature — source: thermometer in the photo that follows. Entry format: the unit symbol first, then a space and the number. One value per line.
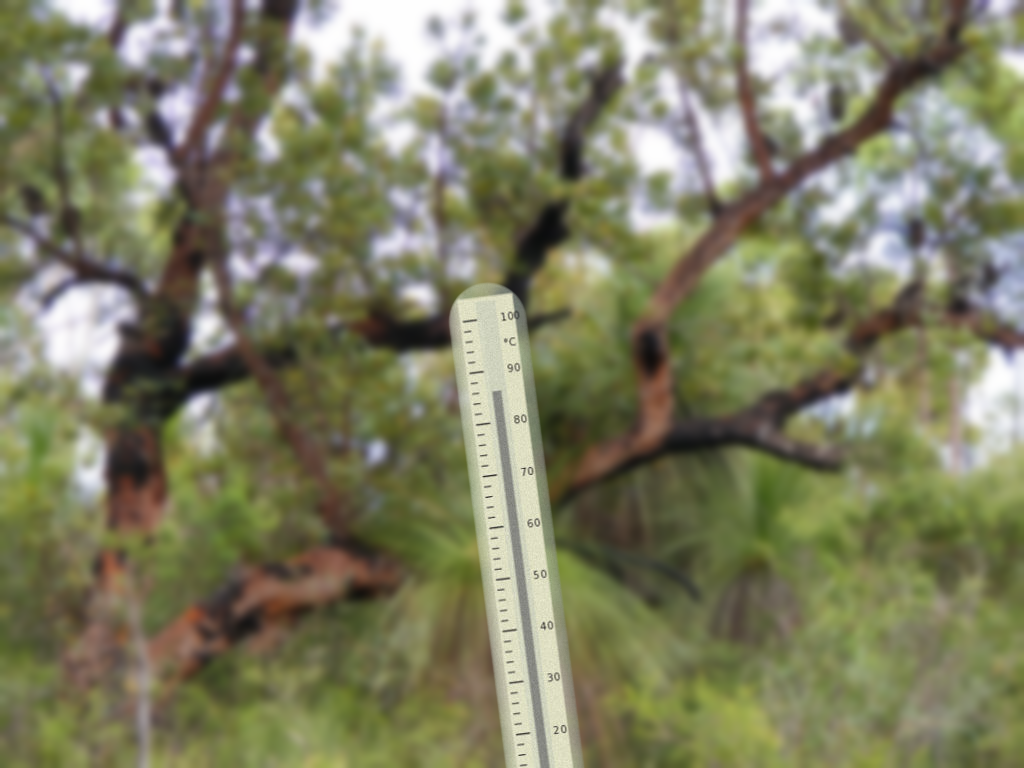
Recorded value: °C 86
